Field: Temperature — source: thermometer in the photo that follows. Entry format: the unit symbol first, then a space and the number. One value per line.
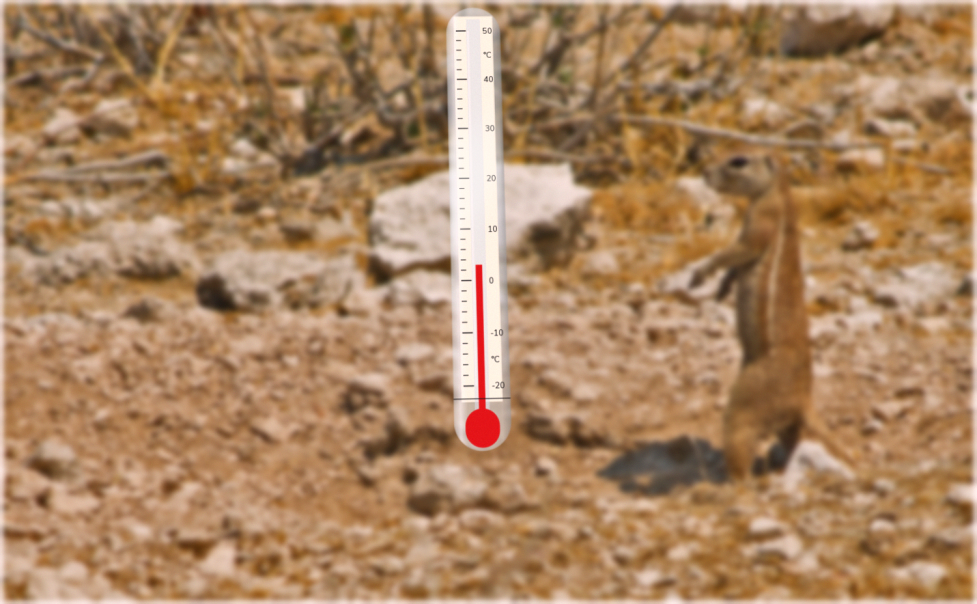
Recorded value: °C 3
